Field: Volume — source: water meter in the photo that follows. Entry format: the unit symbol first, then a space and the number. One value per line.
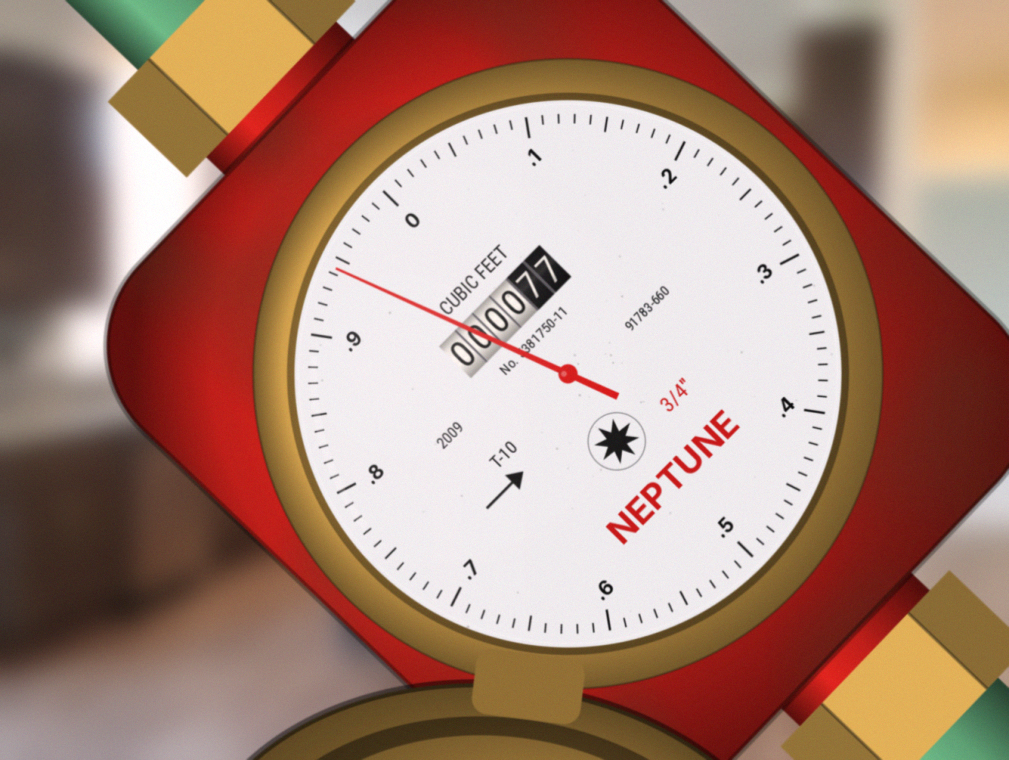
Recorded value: ft³ 76.94
